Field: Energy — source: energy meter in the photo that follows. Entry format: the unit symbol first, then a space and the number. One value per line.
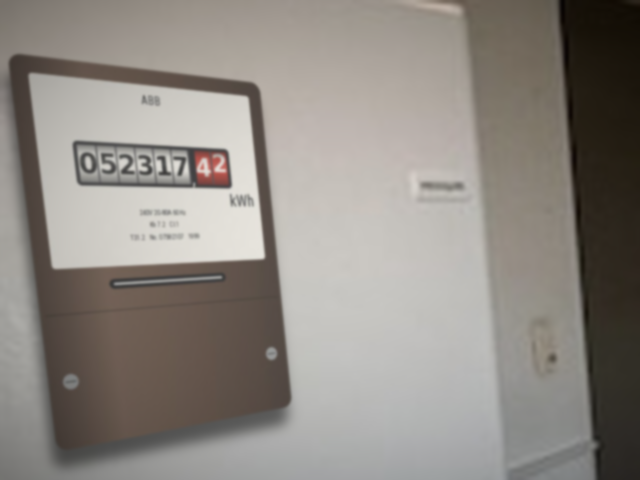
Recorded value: kWh 52317.42
